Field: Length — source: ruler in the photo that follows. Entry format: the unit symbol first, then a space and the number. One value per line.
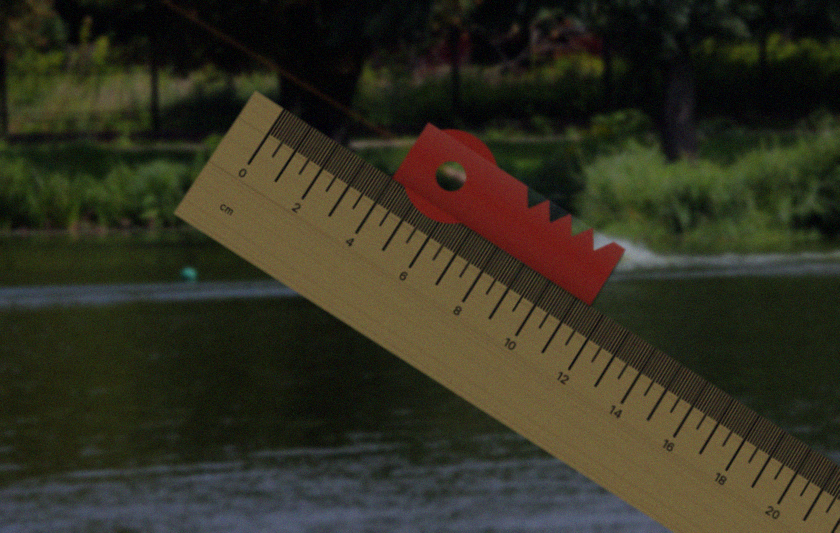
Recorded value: cm 7.5
